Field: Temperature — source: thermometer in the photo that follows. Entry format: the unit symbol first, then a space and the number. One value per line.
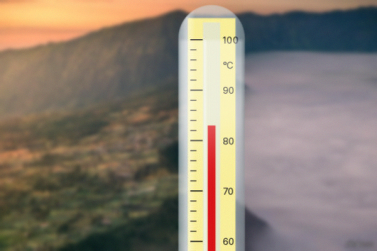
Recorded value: °C 83
